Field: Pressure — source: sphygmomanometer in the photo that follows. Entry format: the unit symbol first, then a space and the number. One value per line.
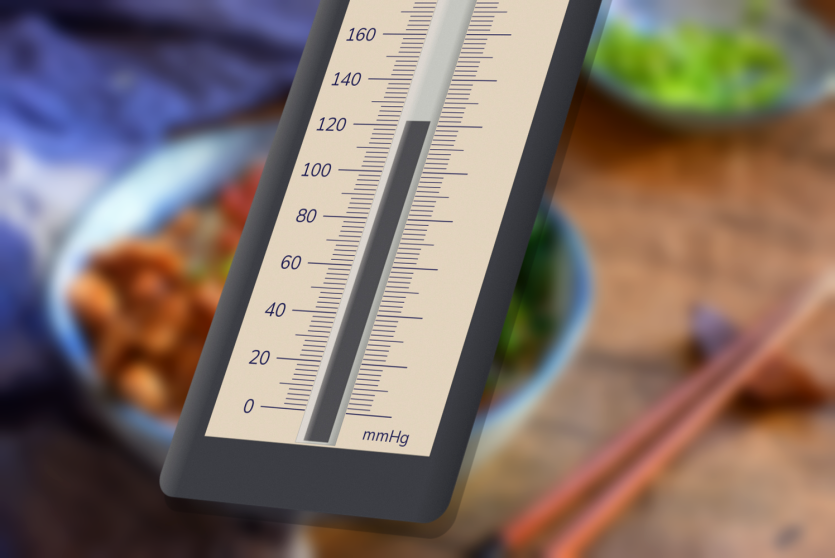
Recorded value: mmHg 122
